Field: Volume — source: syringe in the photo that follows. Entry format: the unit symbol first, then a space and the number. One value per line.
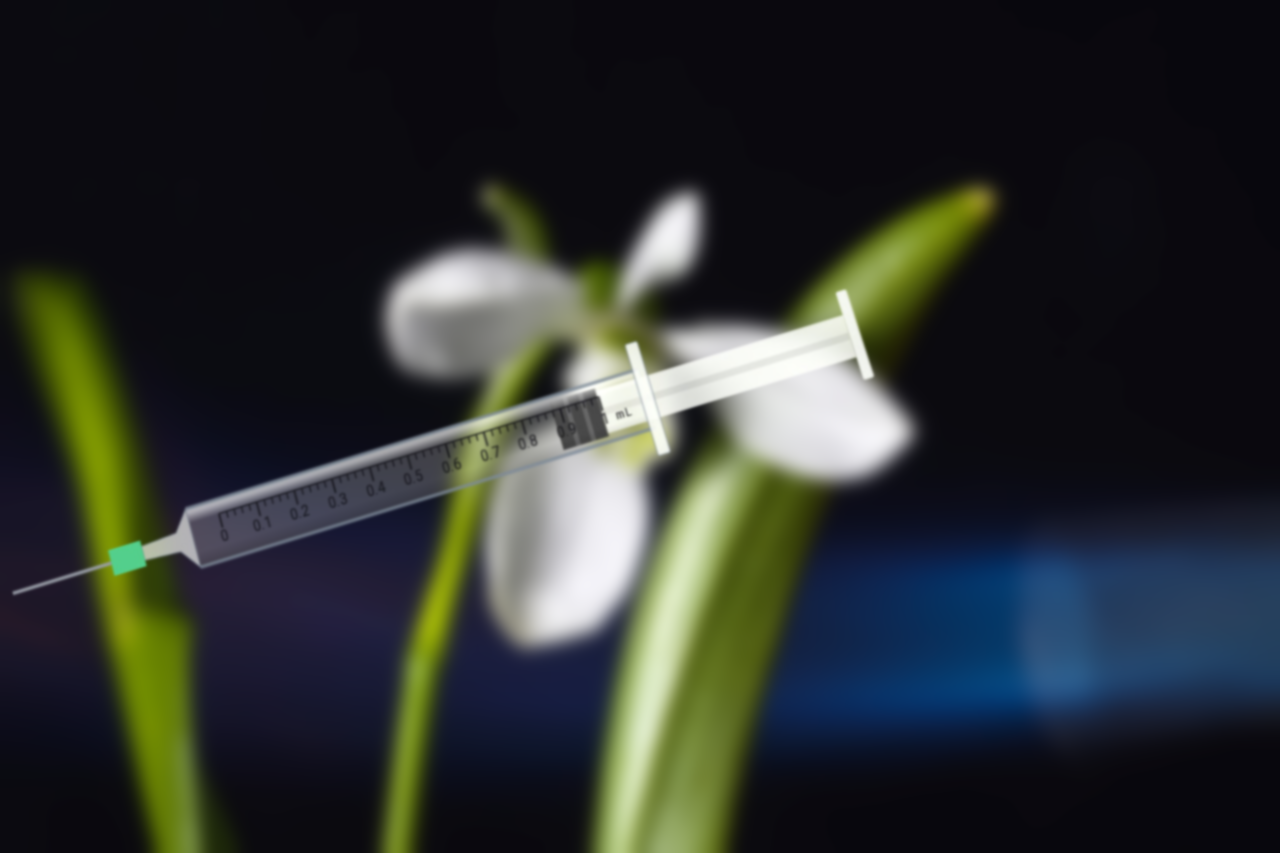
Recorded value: mL 0.88
